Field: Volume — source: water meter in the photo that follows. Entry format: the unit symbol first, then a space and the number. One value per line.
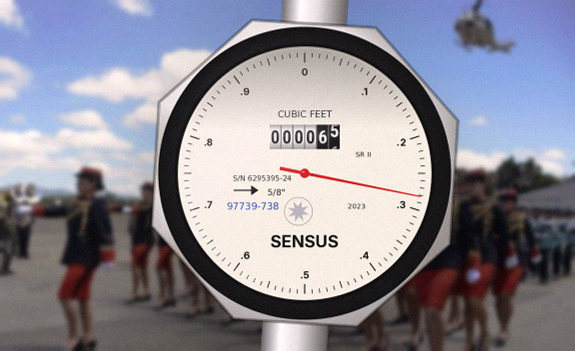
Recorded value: ft³ 65.28
